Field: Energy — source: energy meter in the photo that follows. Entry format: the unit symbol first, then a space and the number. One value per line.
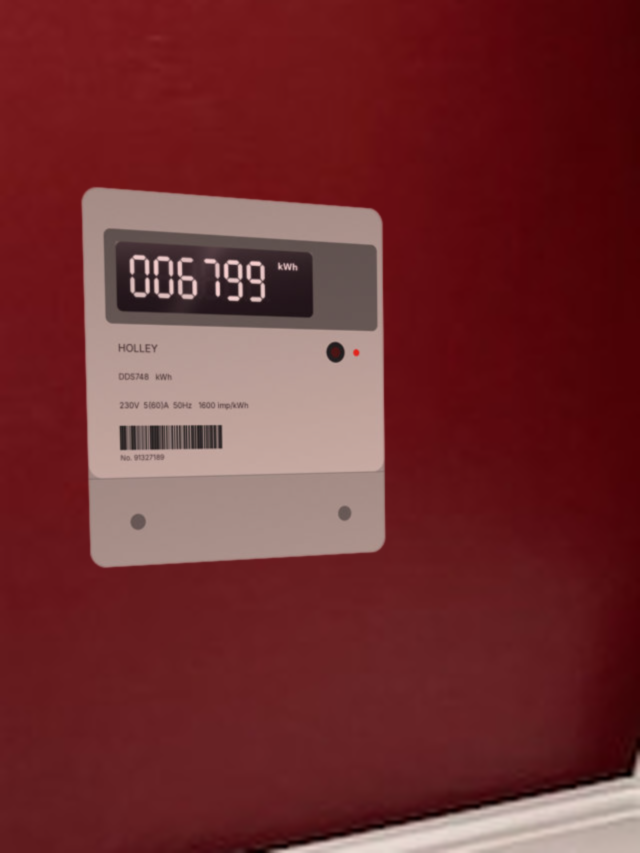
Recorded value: kWh 6799
